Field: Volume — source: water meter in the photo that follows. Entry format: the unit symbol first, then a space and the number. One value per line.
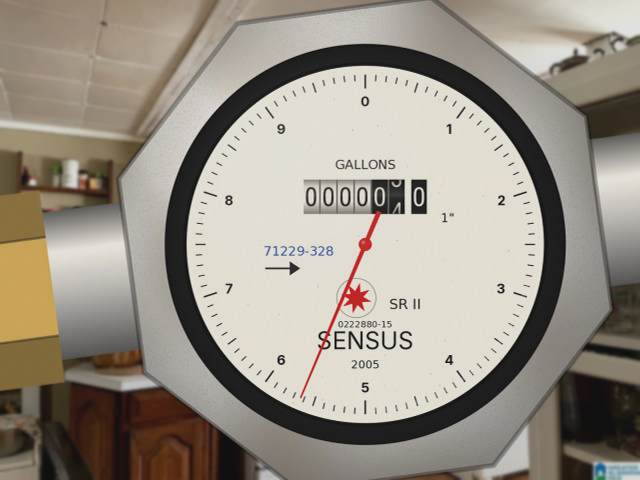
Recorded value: gal 35.6
